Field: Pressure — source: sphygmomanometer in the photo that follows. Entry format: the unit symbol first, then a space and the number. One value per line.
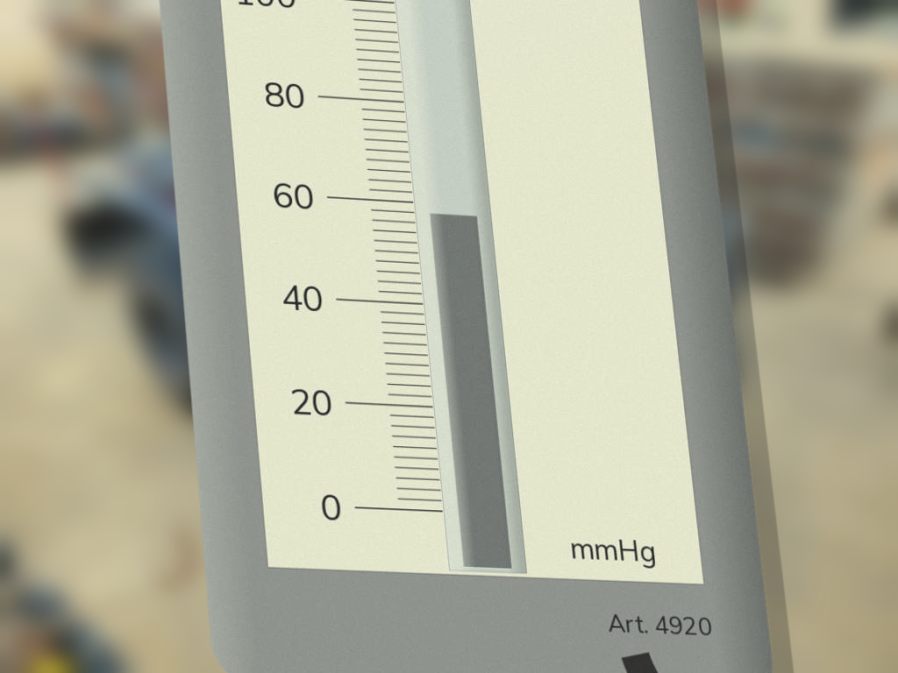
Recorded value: mmHg 58
